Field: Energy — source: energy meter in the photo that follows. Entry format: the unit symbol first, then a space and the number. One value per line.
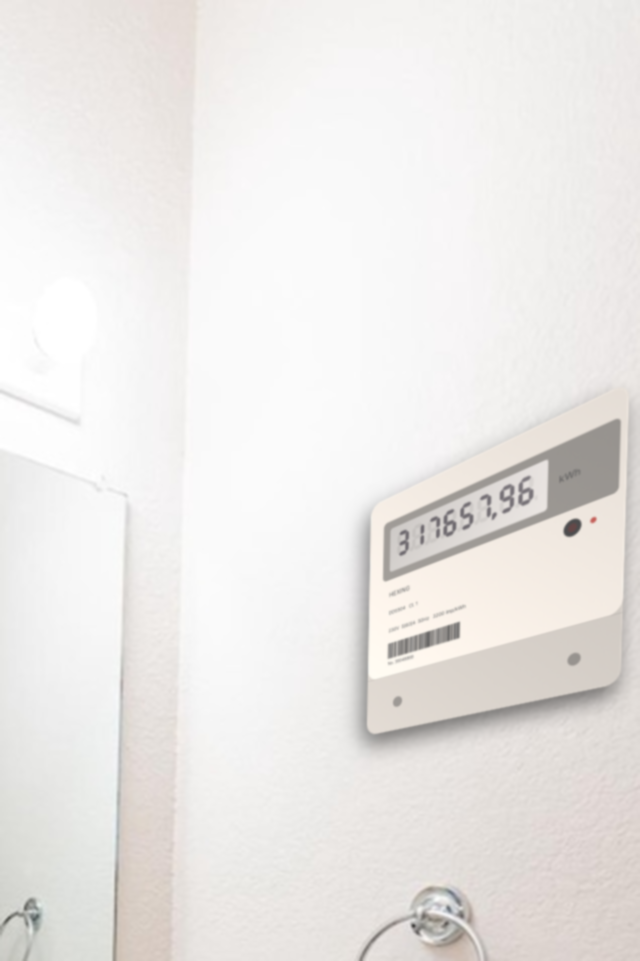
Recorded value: kWh 317657.96
